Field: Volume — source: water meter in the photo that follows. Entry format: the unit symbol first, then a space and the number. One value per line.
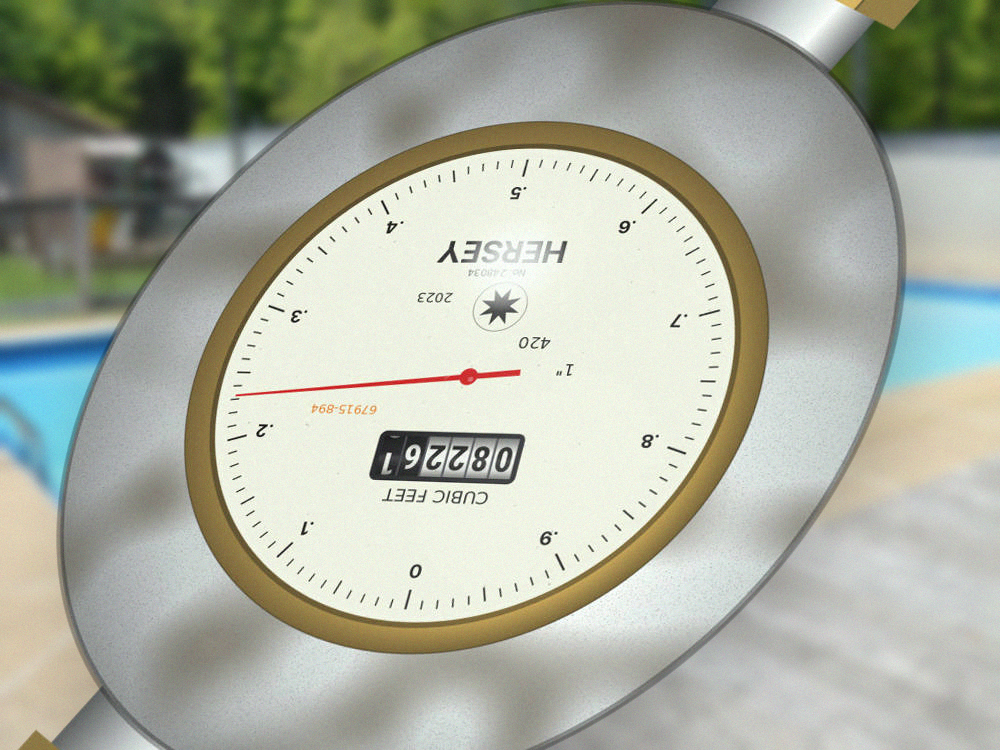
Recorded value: ft³ 82261.23
